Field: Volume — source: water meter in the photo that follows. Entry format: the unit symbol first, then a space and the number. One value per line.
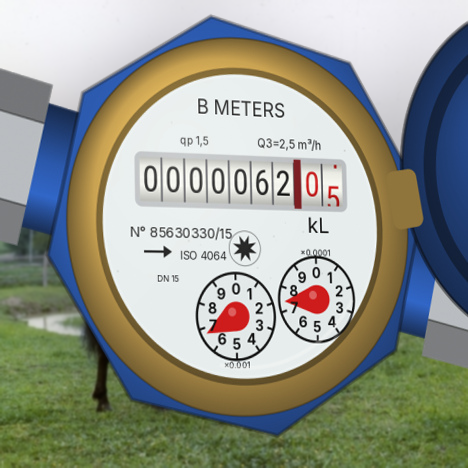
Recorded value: kL 62.0467
